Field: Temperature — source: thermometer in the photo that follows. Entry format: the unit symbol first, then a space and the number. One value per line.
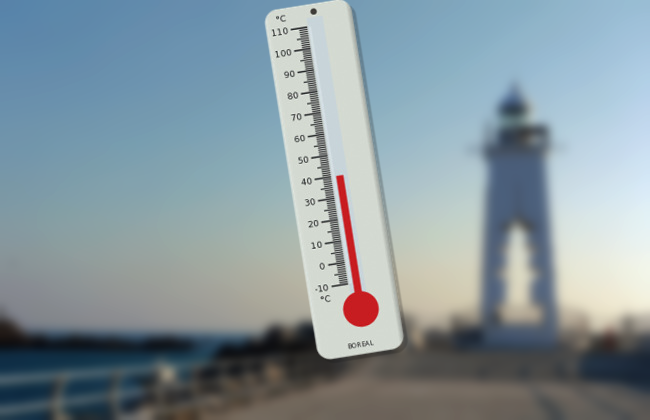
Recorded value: °C 40
